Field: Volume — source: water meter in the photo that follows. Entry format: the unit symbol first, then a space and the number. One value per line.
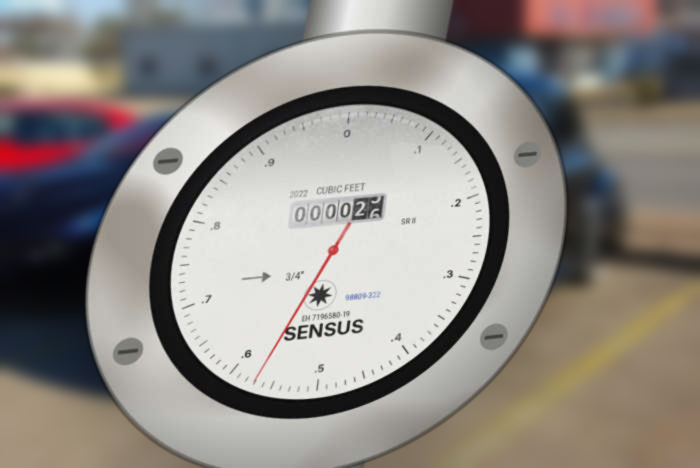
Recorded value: ft³ 25.57
